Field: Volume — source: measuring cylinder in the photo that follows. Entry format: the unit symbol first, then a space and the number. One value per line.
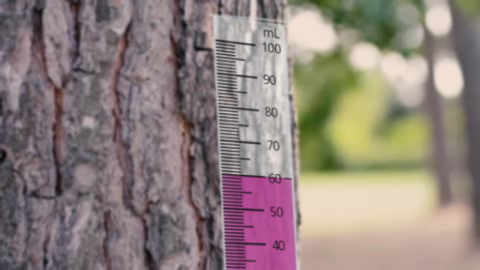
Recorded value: mL 60
